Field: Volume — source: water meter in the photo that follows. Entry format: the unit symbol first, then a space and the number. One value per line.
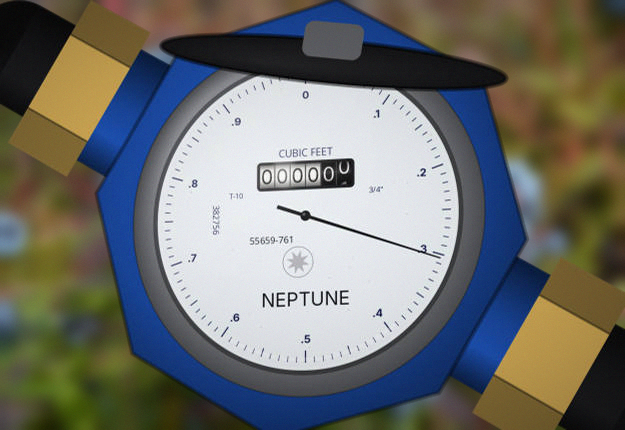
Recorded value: ft³ 0.30
